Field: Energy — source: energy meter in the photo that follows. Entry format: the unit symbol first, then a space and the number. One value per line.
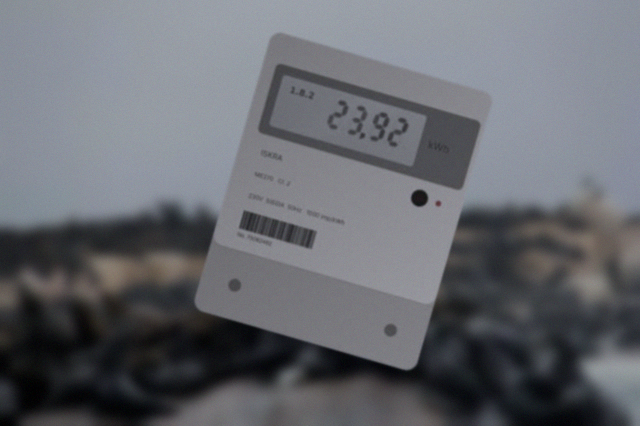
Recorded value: kWh 23.92
